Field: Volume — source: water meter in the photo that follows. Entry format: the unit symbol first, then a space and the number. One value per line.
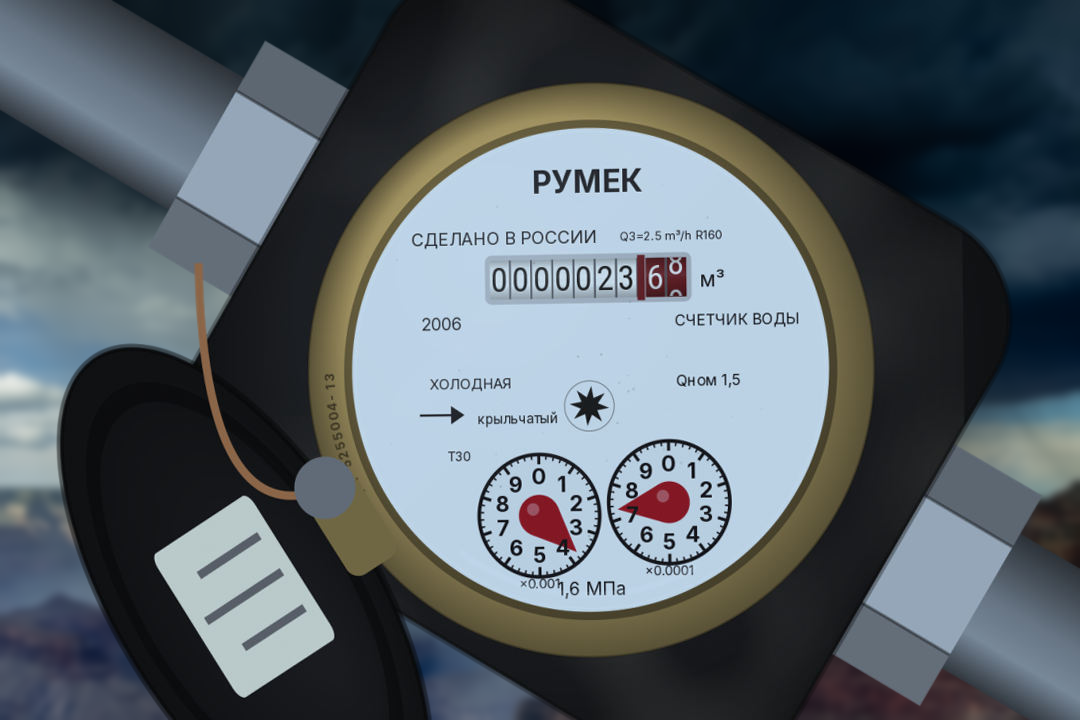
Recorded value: m³ 23.6837
